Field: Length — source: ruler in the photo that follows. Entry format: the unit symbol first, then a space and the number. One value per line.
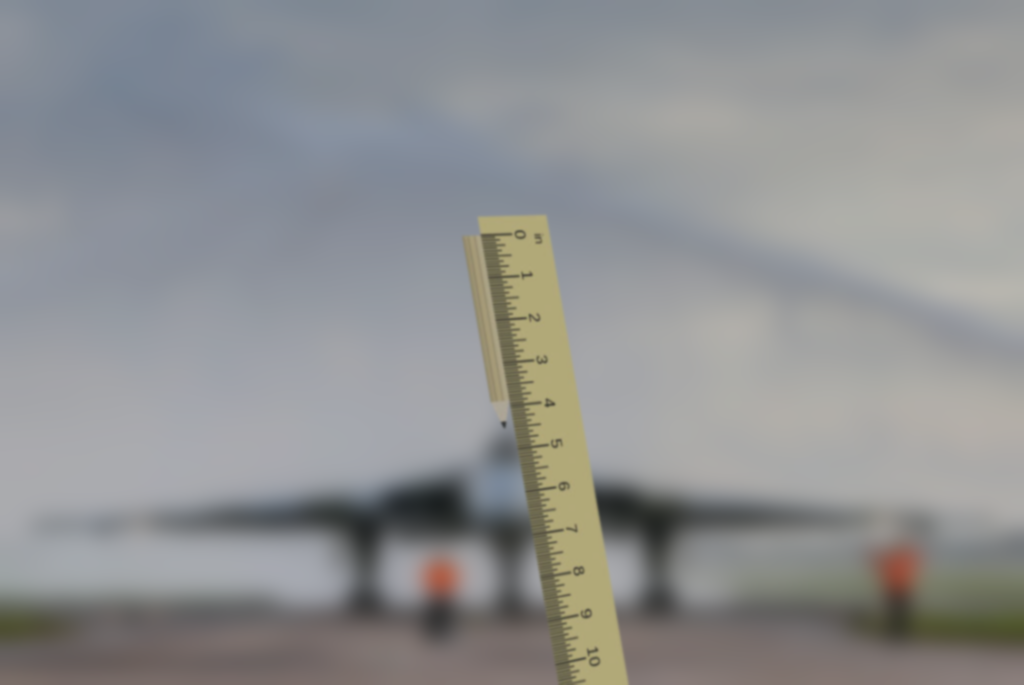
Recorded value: in 4.5
